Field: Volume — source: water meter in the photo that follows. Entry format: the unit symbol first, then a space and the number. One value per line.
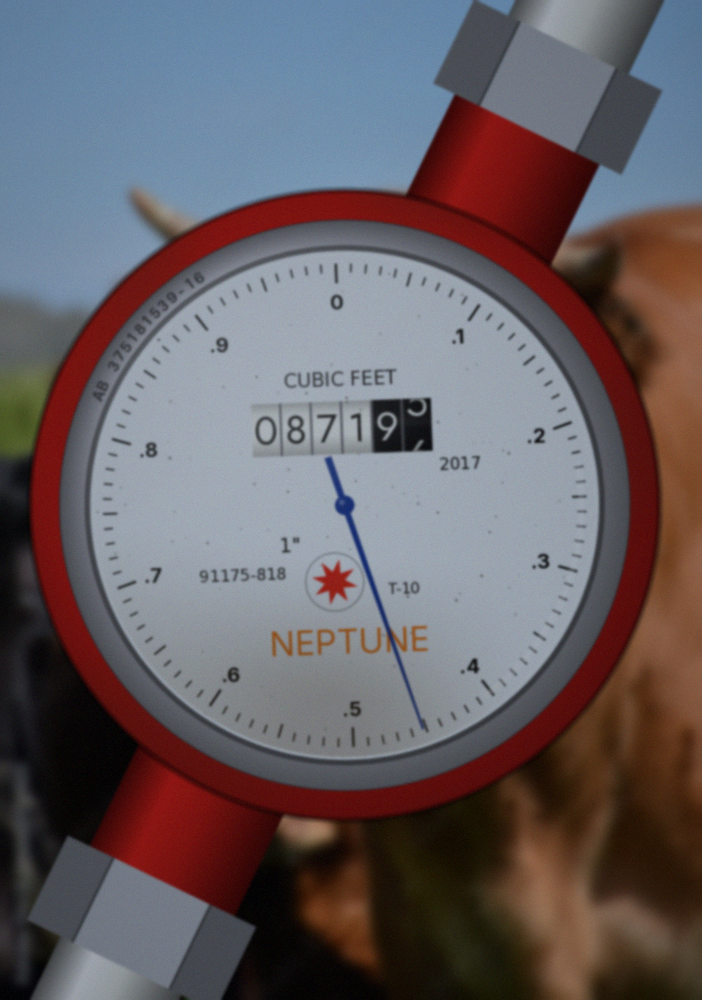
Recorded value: ft³ 87195.45
